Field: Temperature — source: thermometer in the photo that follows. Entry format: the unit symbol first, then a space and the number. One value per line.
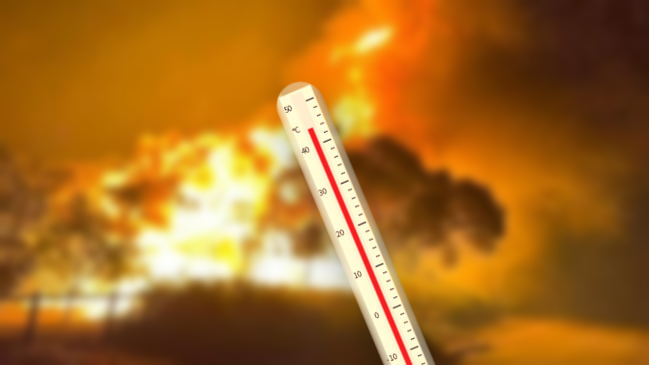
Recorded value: °C 44
